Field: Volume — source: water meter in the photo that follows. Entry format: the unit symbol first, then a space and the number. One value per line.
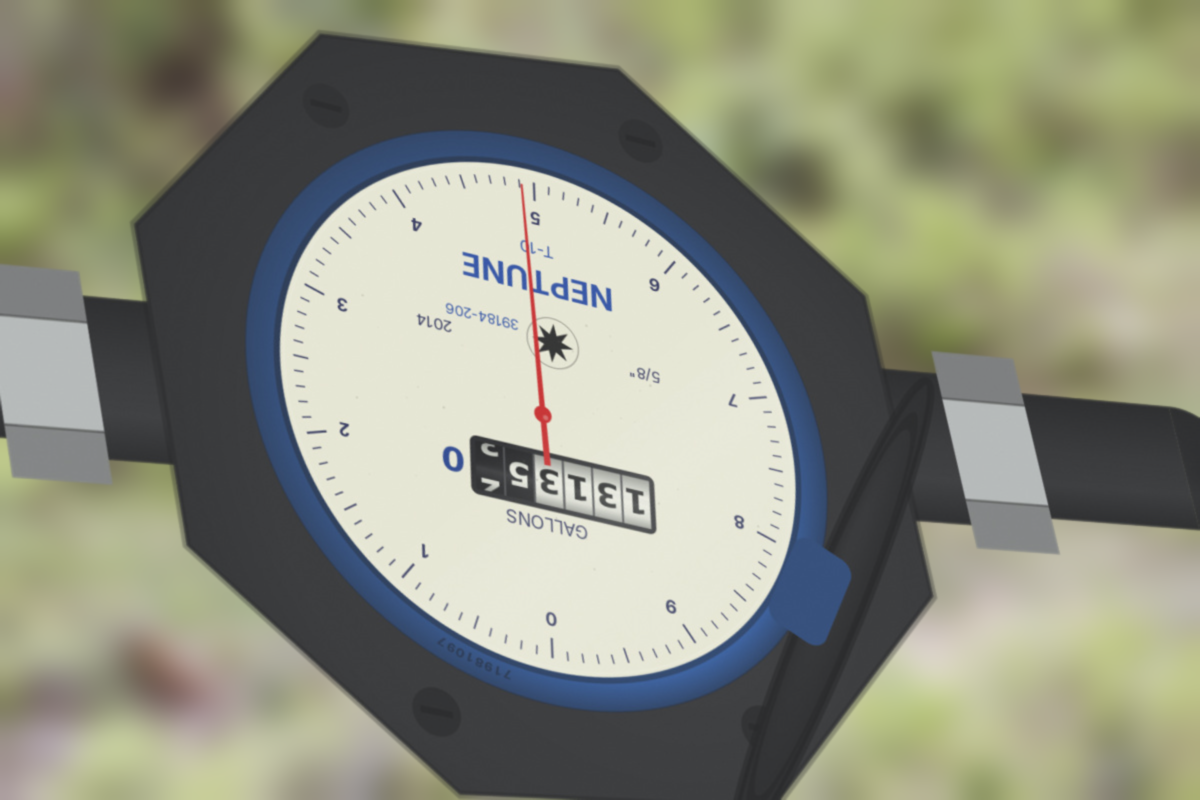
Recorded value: gal 1313524.9
